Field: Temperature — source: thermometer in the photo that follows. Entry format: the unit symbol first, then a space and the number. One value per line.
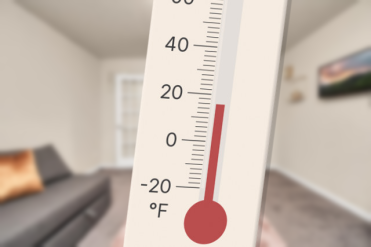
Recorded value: °F 16
